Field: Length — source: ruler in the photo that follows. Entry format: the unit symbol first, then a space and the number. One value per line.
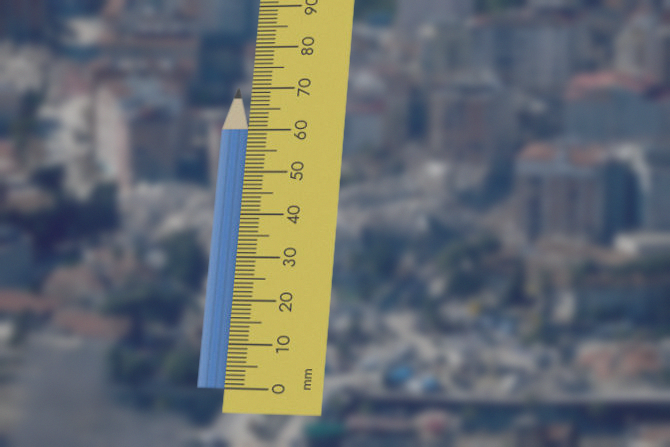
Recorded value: mm 70
